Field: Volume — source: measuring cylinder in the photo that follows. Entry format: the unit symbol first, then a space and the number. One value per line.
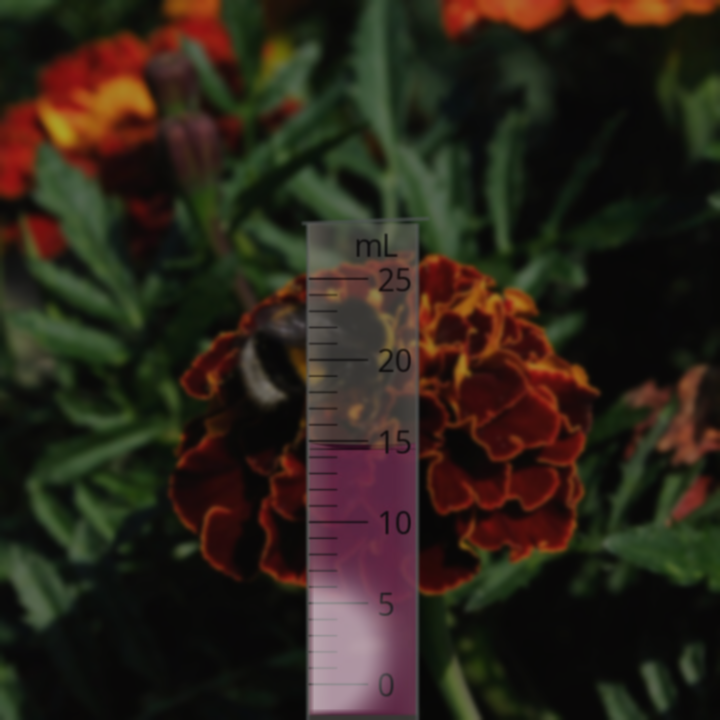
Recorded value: mL 14.5
